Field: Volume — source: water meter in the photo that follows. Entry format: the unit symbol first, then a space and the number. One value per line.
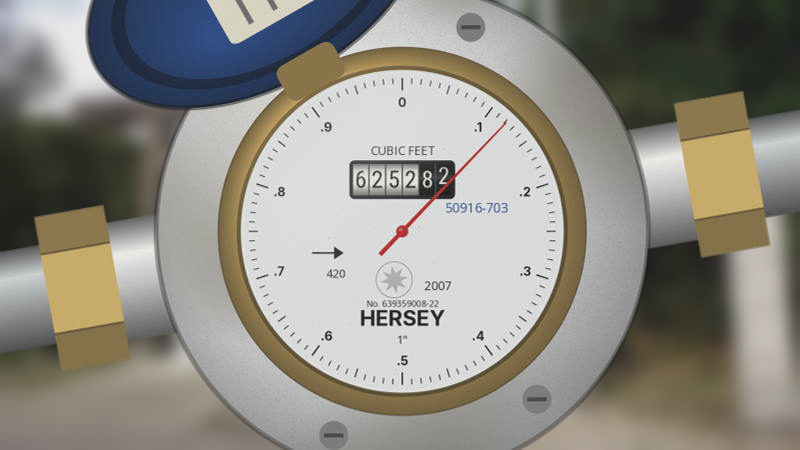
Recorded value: ft³ 625282.12
